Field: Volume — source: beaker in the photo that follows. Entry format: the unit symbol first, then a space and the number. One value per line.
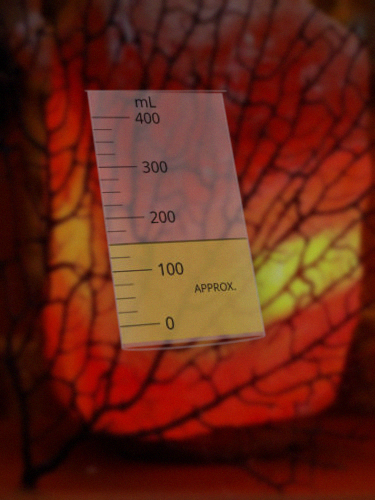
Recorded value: mL 150
